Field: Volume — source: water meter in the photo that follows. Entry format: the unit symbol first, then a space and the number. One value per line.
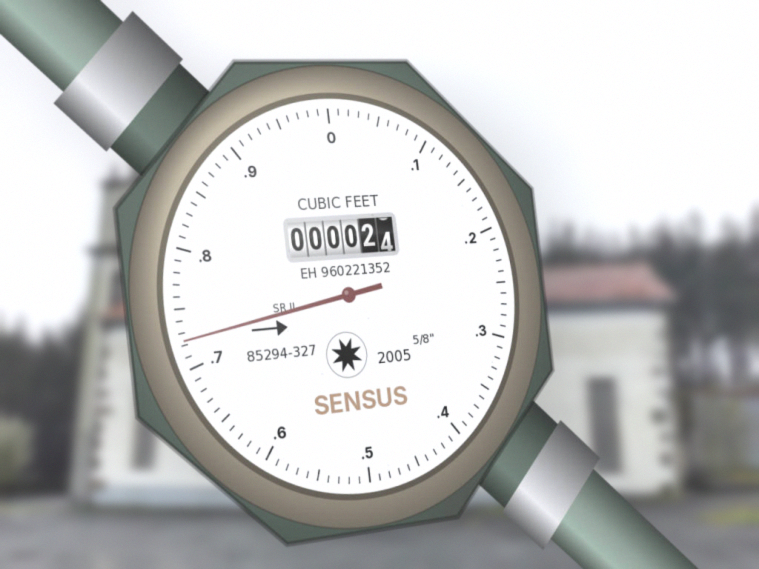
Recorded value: ft³ 23.72
